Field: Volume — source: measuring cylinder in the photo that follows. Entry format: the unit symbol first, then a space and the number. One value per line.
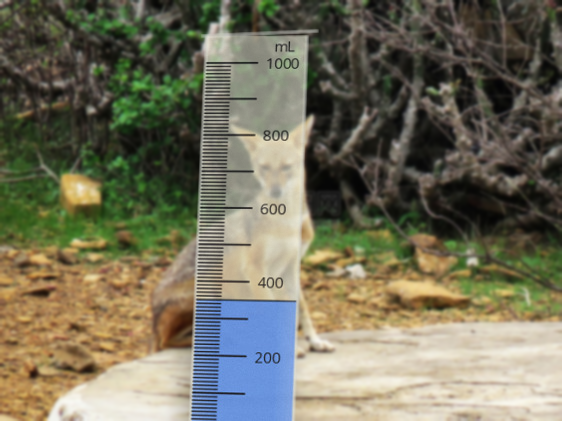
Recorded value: mL 350
